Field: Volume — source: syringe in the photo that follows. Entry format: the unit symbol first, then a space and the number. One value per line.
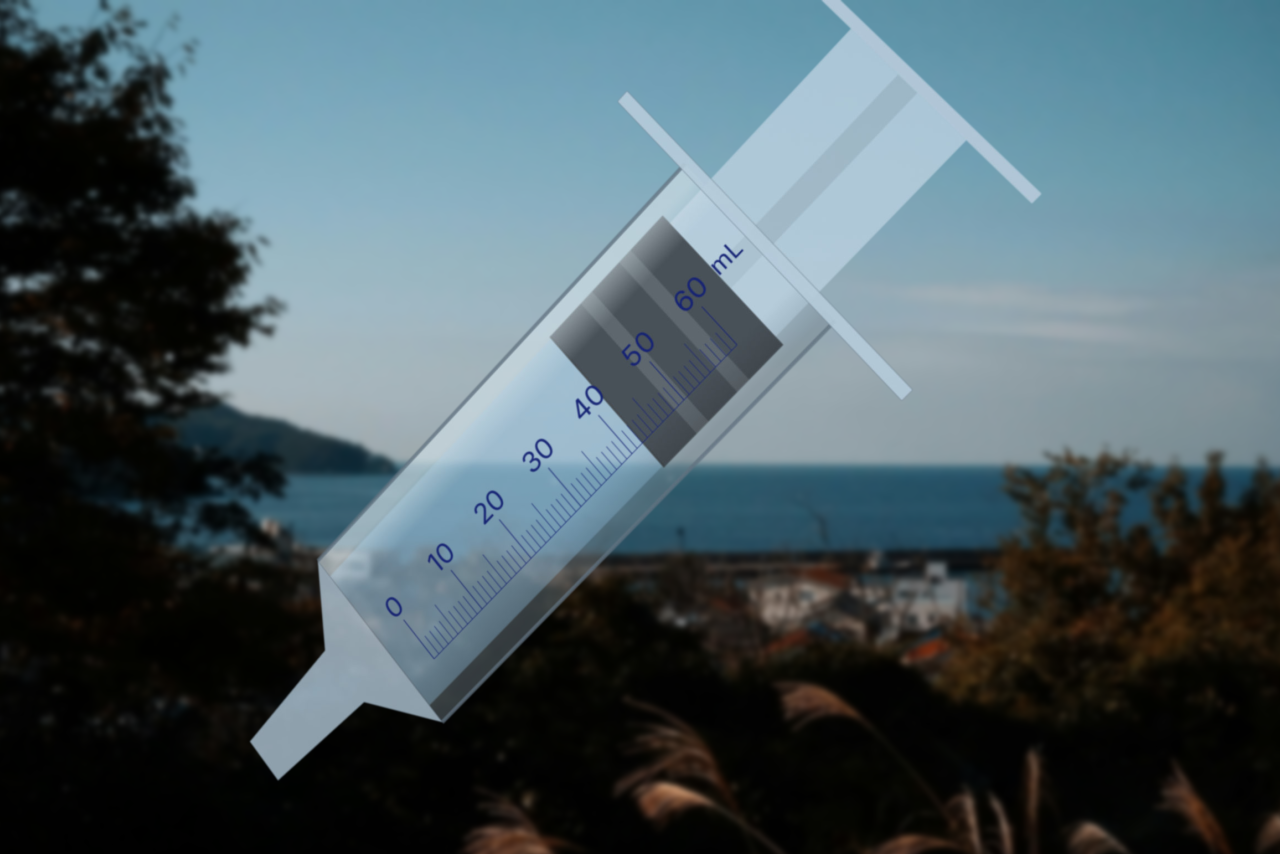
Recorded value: mL 42
